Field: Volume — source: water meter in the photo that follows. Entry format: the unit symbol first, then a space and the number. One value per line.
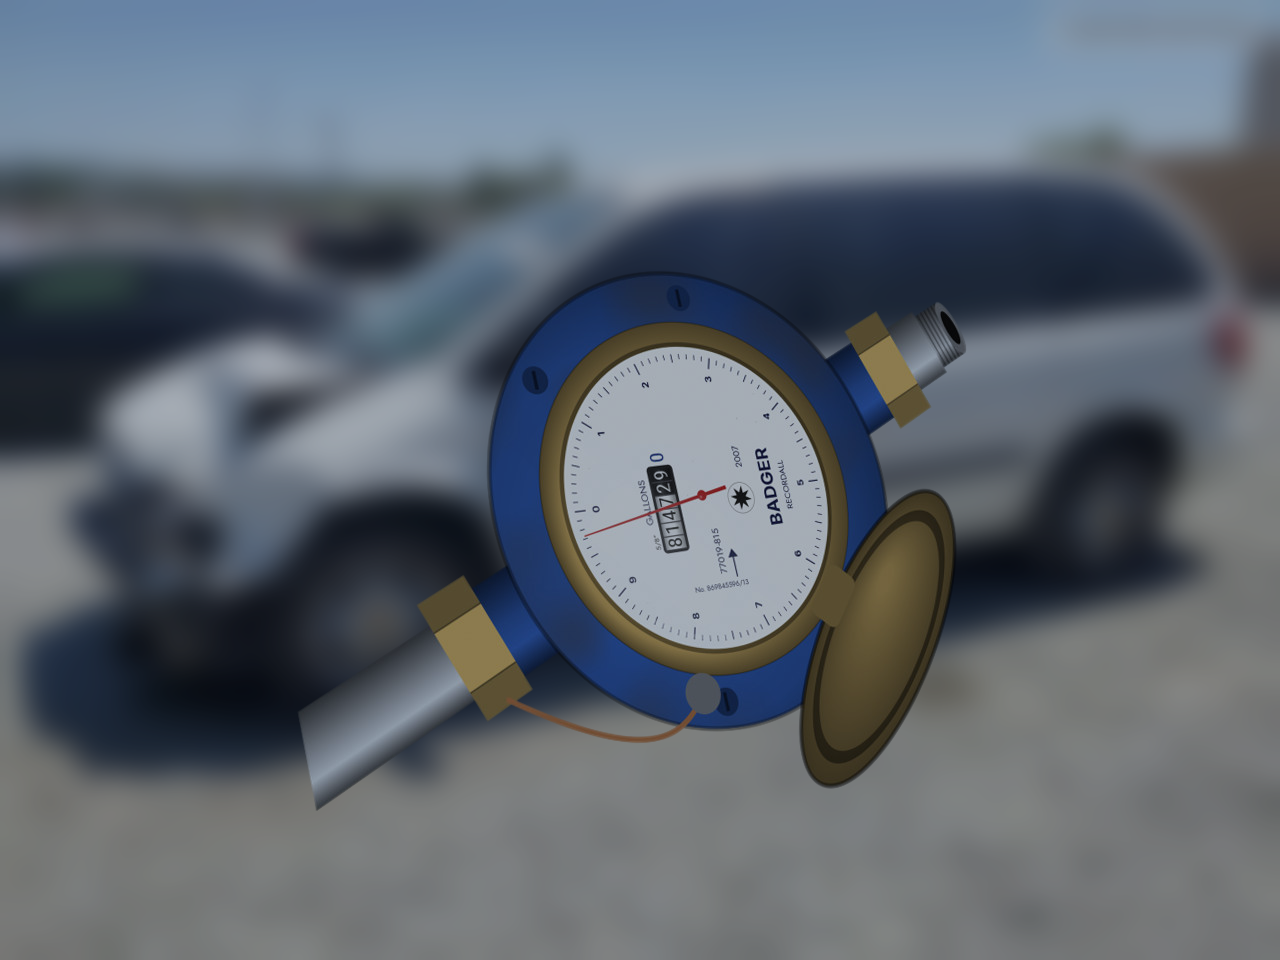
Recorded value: gal 8147289.7
